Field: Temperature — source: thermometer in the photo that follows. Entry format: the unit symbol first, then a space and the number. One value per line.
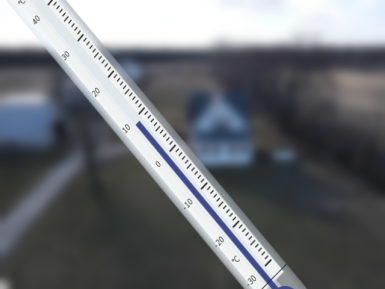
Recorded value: °C 9
